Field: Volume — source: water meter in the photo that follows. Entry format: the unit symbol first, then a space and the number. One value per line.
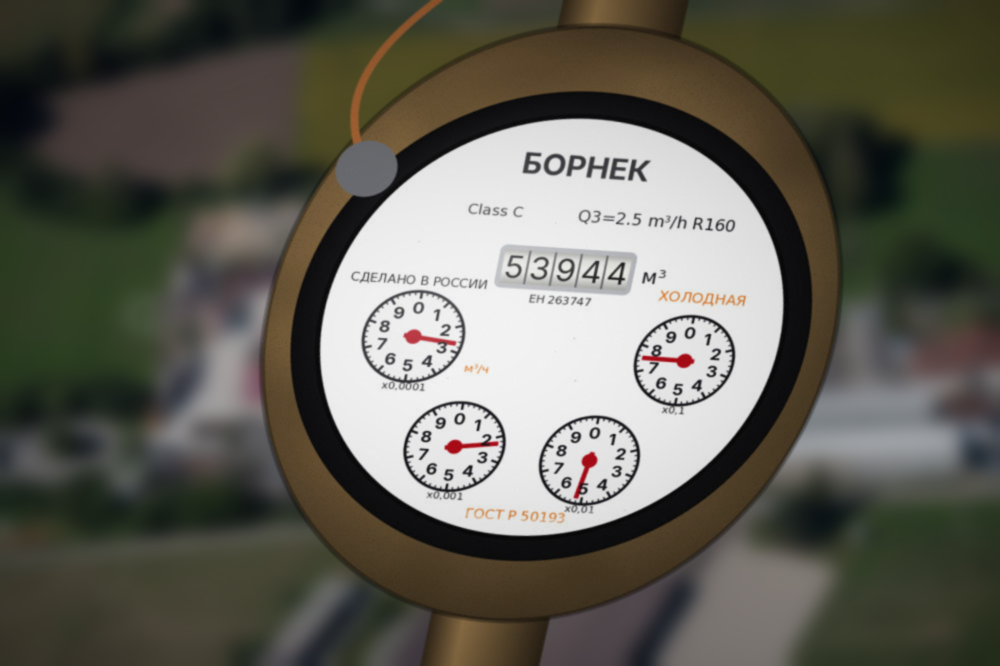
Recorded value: m³ 53944.7522
